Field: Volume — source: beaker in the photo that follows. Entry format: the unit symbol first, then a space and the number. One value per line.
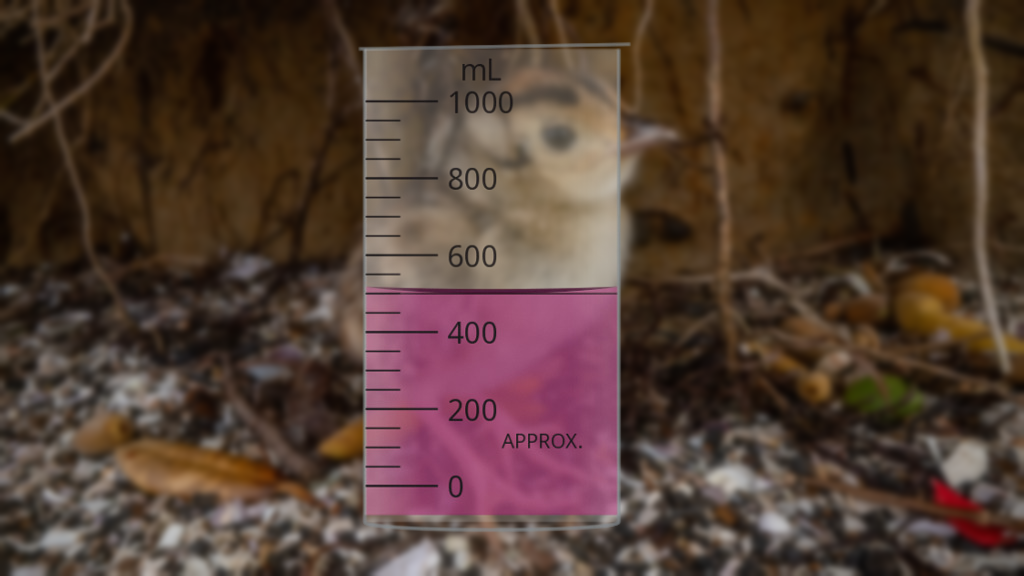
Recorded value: mL 500
